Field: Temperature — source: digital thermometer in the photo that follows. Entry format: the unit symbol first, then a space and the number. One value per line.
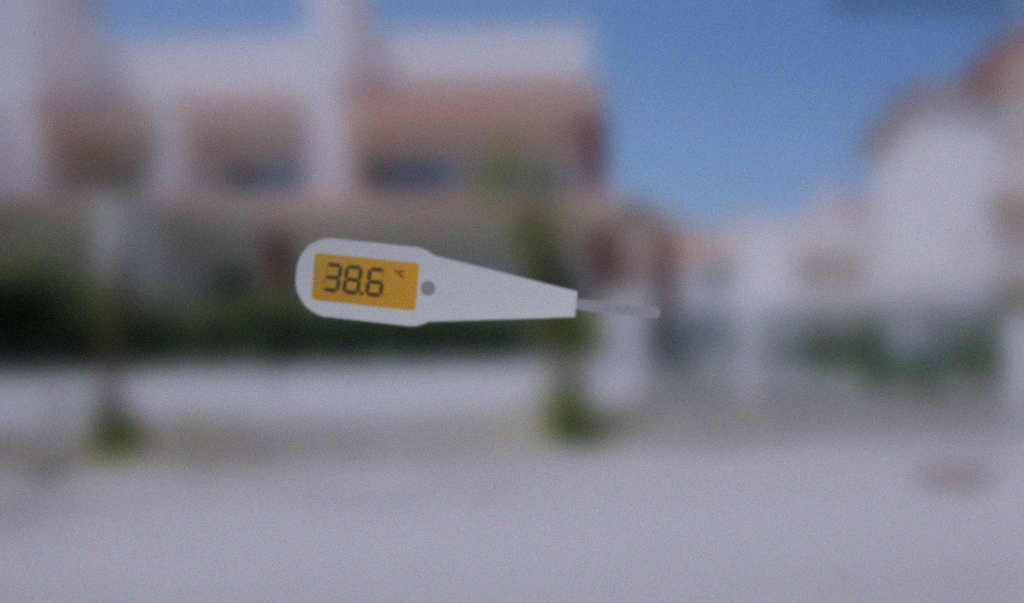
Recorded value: °C 38.6
